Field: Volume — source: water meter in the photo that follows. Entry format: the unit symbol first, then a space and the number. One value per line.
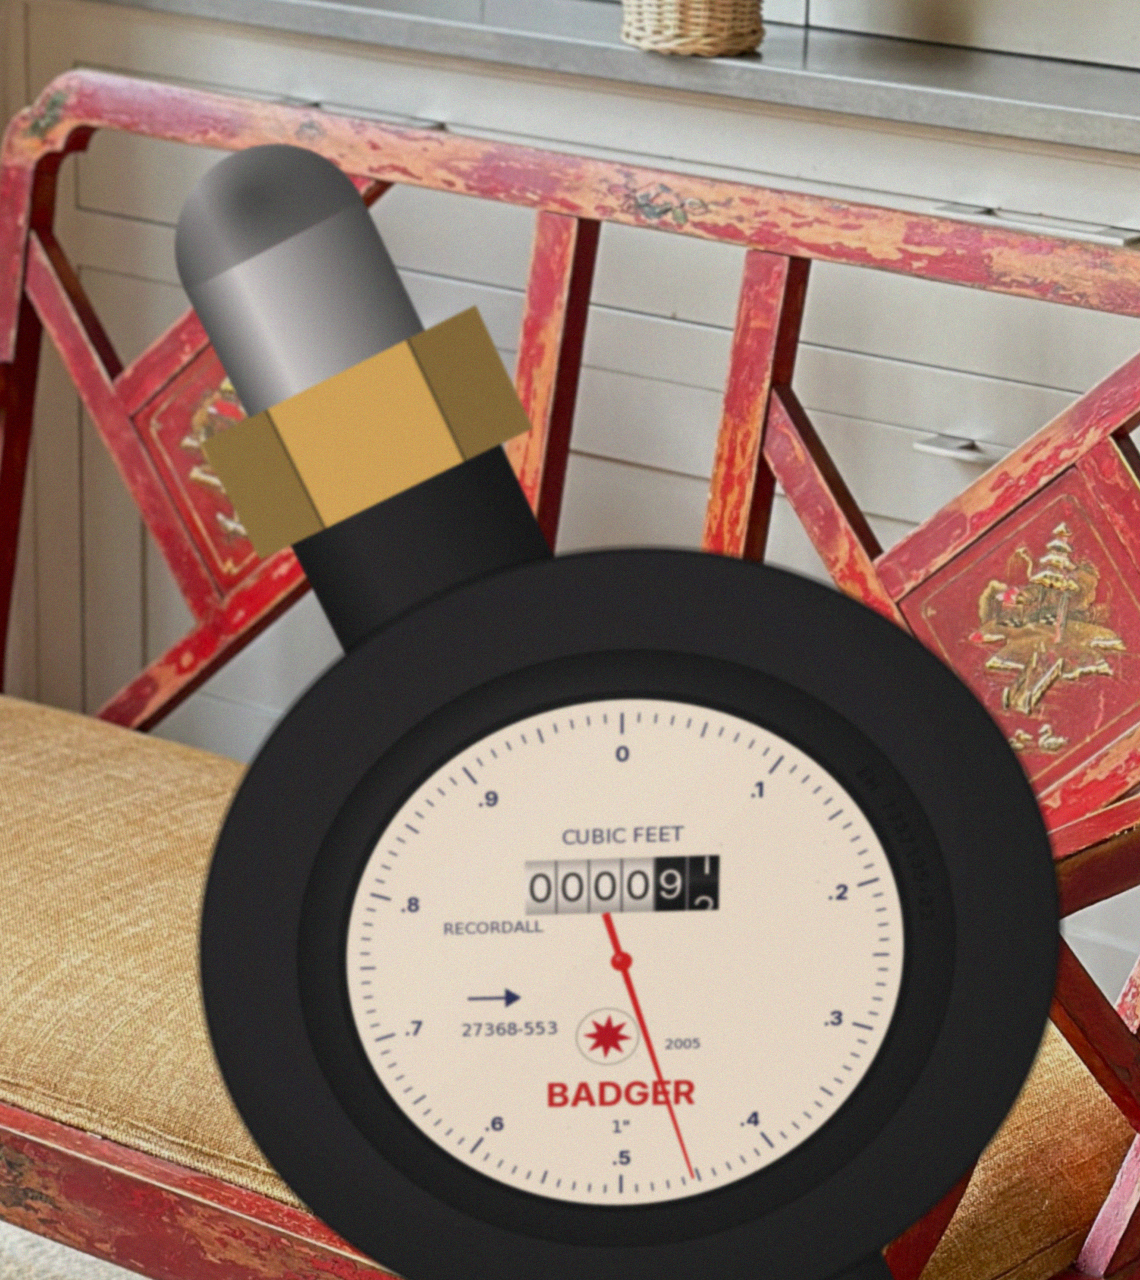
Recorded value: ft³ 91.45
